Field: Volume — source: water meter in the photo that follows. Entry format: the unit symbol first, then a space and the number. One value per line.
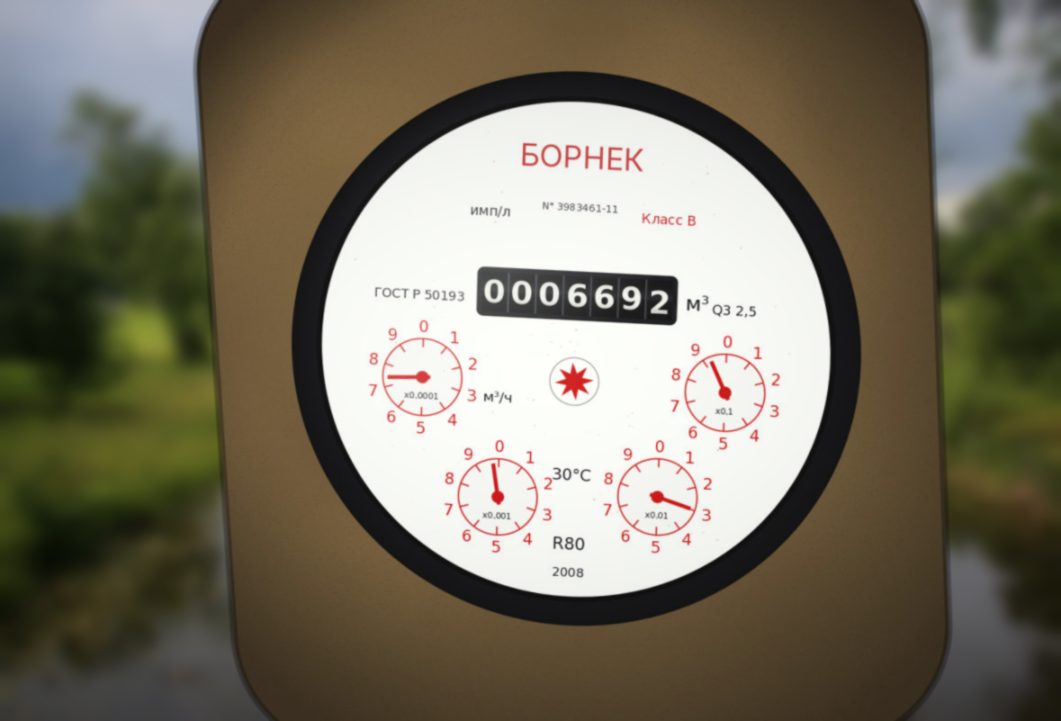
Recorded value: m³ 6691.9297
